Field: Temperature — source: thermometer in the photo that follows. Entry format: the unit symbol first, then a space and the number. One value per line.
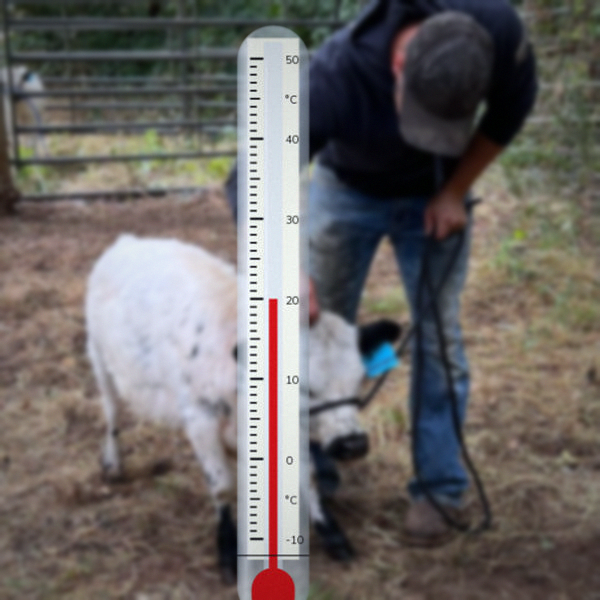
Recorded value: °C 20
